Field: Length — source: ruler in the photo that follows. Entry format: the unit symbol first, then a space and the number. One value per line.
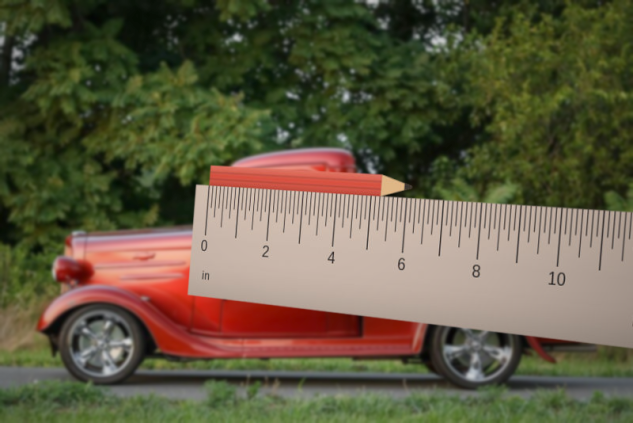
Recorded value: in 6.125
